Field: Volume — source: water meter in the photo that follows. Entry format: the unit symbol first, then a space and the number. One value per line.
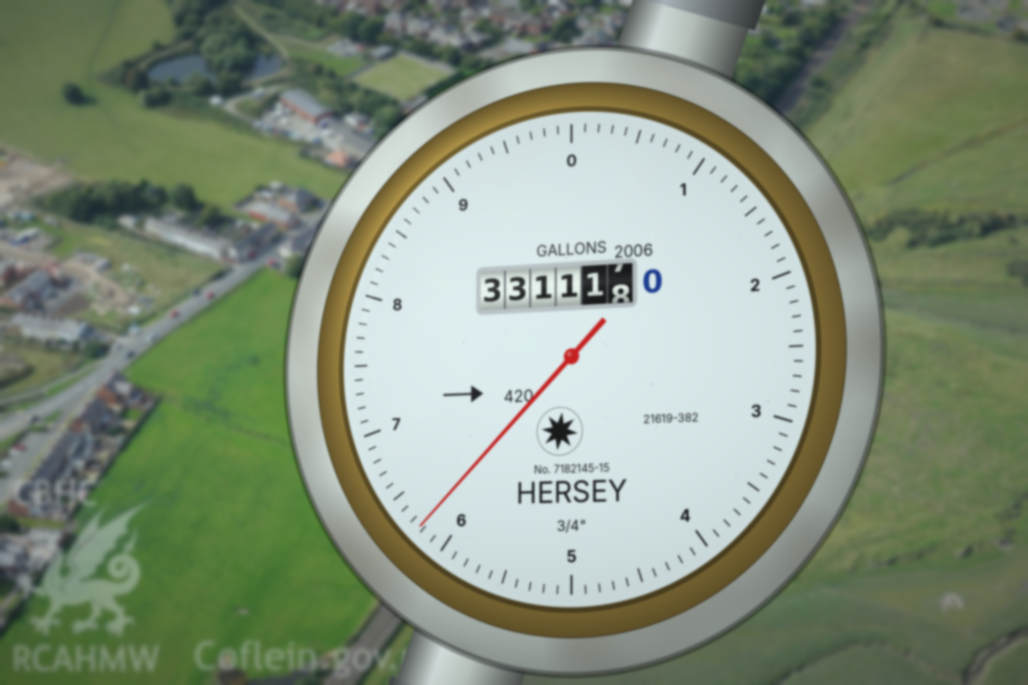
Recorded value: gal 3311176.2
